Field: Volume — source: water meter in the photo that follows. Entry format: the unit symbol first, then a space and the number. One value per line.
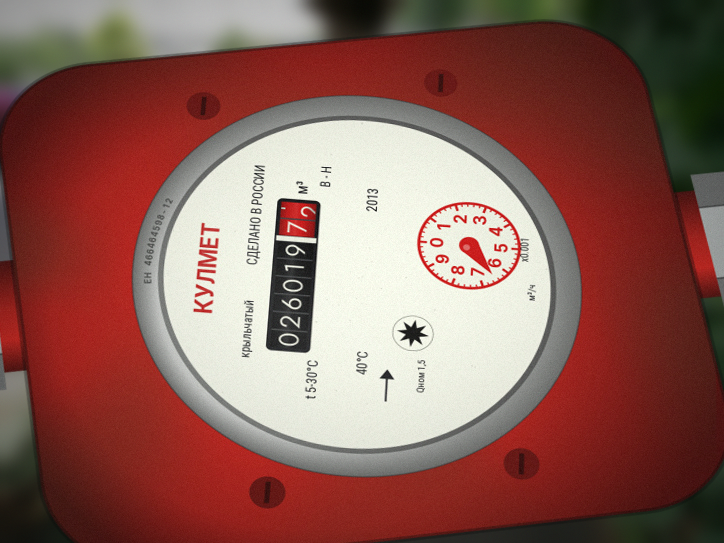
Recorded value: m³ 26019.716
